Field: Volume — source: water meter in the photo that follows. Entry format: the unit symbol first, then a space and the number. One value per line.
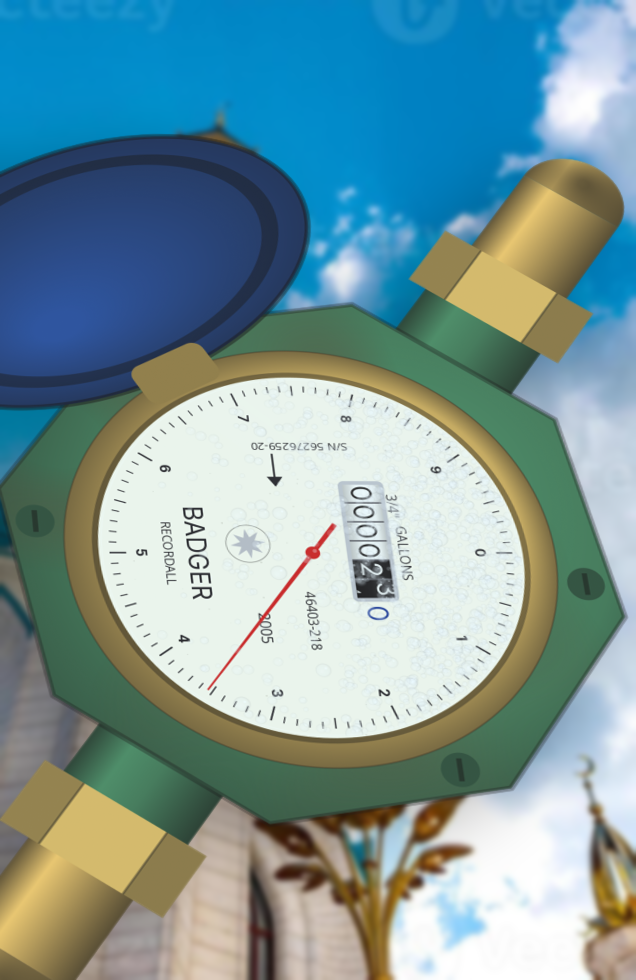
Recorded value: gal 233.5
